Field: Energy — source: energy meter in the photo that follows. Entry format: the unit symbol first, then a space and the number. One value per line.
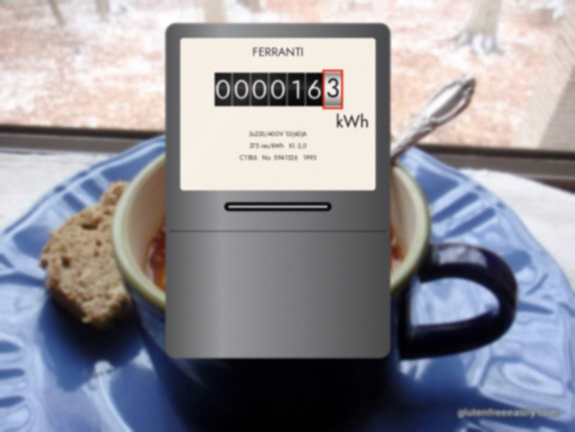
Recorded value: kWh 16.3
